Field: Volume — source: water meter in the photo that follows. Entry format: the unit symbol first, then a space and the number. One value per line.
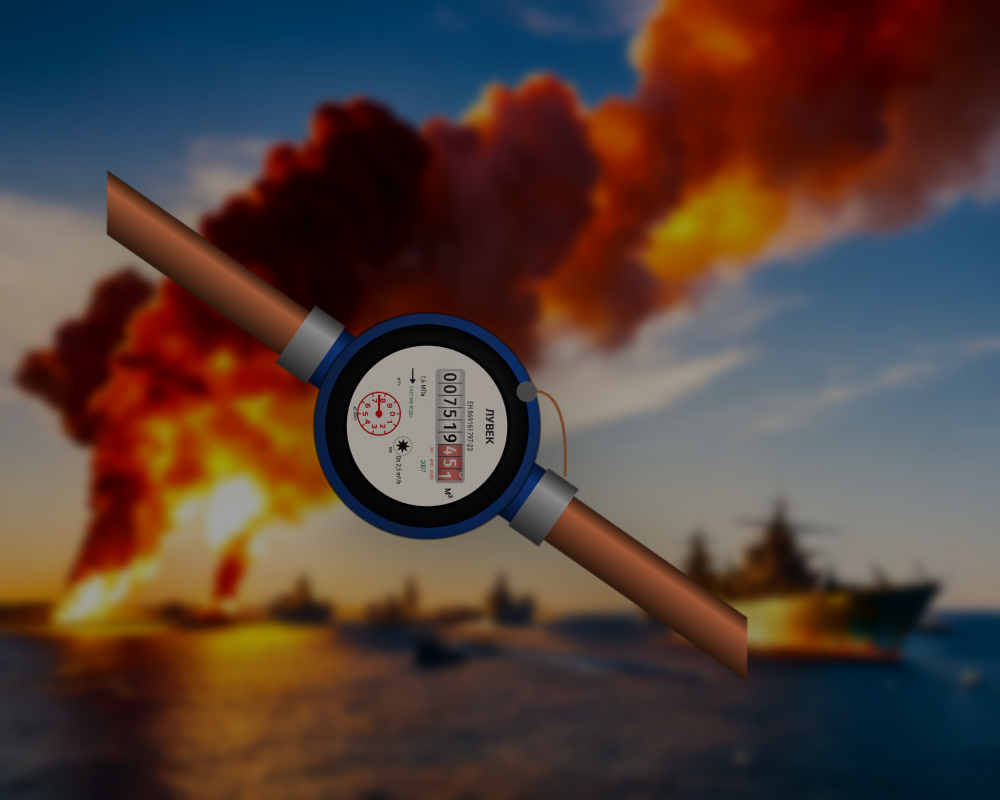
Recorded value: m³ 7519.4507
